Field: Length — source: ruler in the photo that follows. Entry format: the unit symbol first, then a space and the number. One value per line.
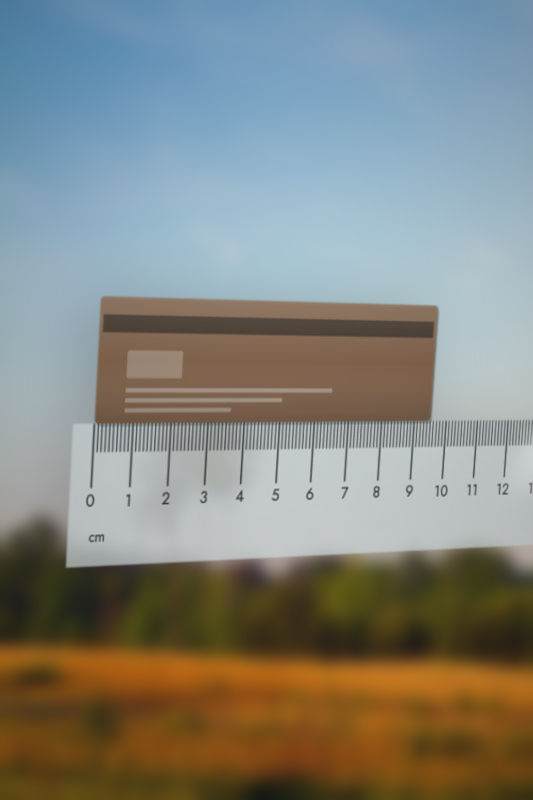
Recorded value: cm 9.5
